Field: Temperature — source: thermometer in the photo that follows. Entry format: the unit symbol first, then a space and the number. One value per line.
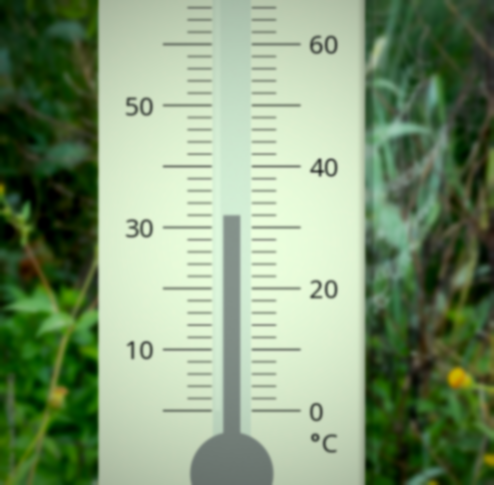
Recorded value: °C 32
